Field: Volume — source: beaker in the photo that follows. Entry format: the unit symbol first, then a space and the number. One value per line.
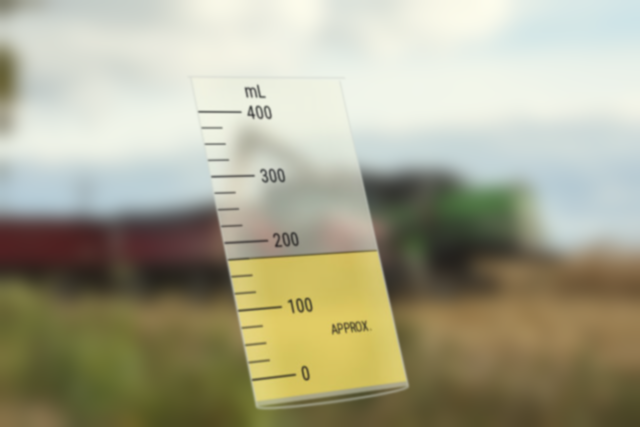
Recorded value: mL 175
